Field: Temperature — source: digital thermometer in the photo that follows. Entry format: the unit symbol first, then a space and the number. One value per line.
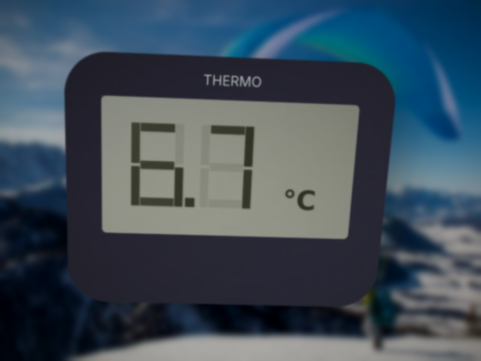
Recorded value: °C 6.7
